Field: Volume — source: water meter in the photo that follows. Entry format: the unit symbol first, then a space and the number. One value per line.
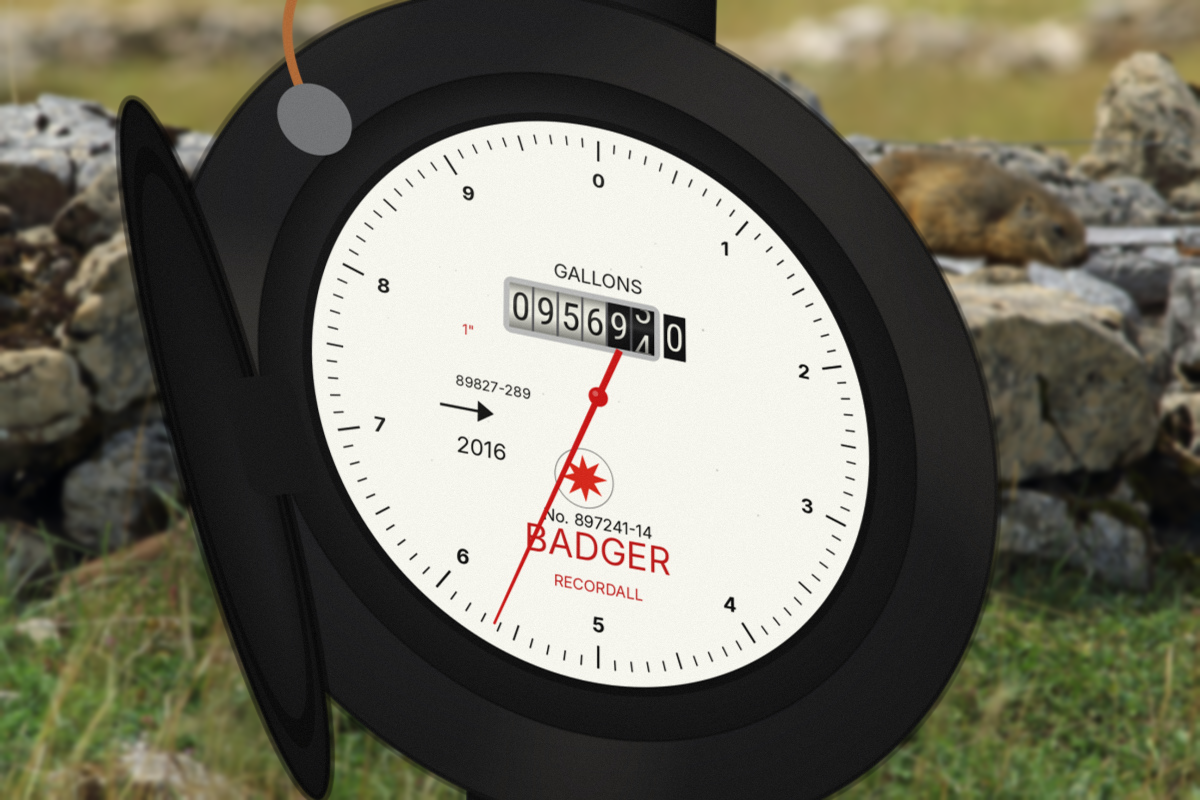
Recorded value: gal 956935.6
